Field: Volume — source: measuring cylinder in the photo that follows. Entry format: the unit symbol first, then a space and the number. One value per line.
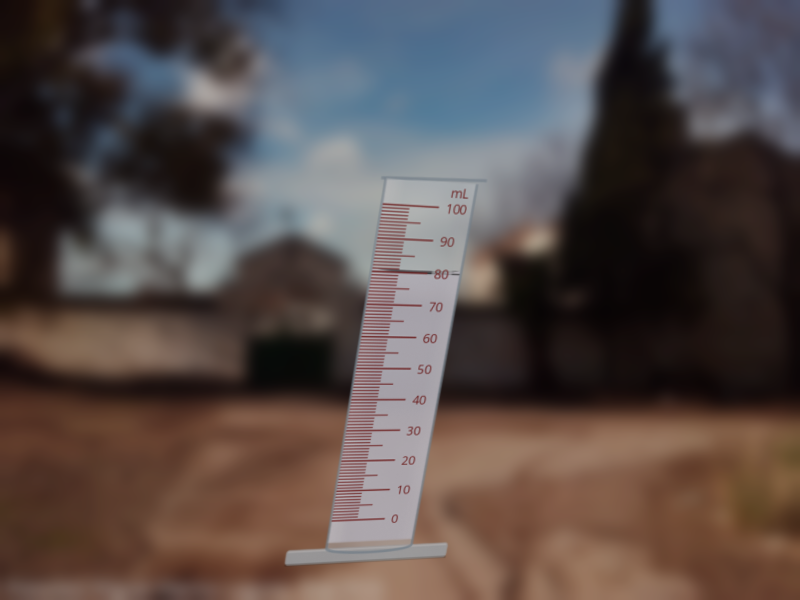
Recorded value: mL 80
